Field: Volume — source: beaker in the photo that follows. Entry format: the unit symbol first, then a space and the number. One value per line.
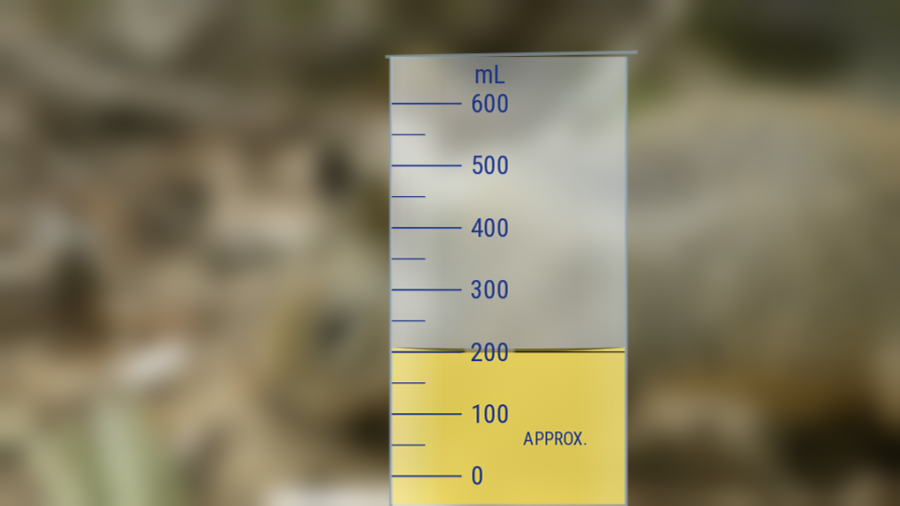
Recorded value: mL 200
